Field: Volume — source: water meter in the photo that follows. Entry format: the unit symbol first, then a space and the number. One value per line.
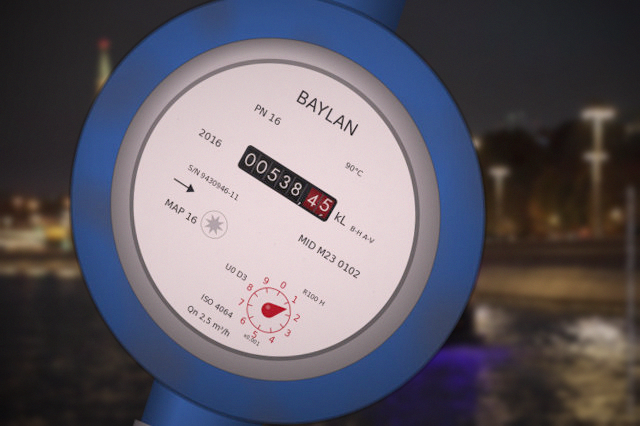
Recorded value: kL 538.451
